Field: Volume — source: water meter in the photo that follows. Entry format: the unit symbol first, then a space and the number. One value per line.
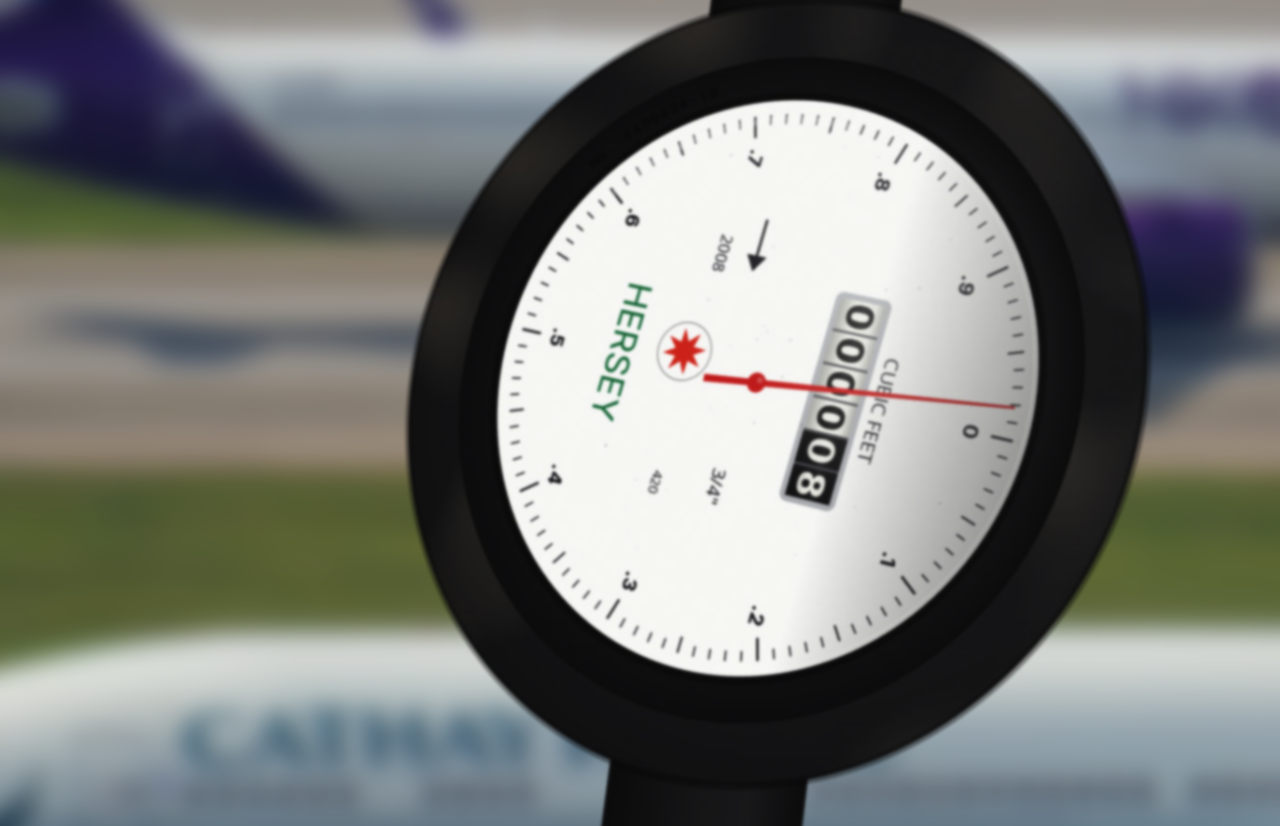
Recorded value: ft³ 7.98
